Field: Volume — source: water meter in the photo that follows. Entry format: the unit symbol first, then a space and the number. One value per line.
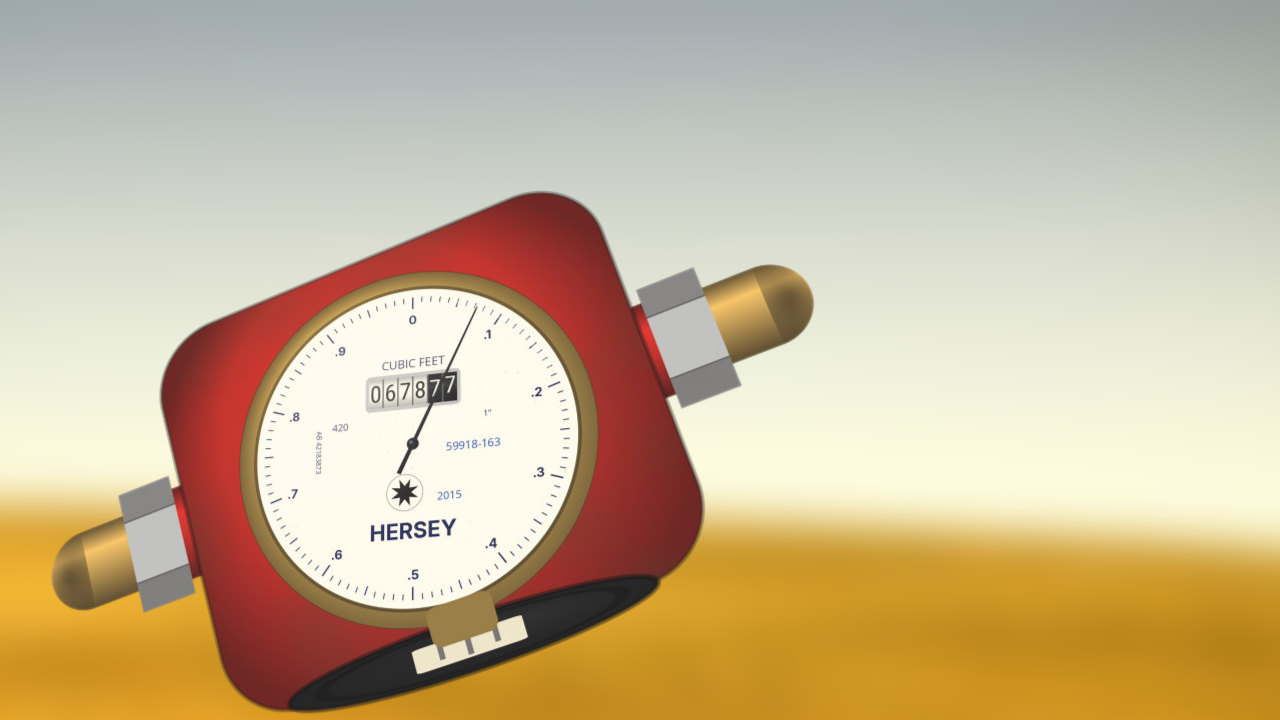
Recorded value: ft³ 67877.07
